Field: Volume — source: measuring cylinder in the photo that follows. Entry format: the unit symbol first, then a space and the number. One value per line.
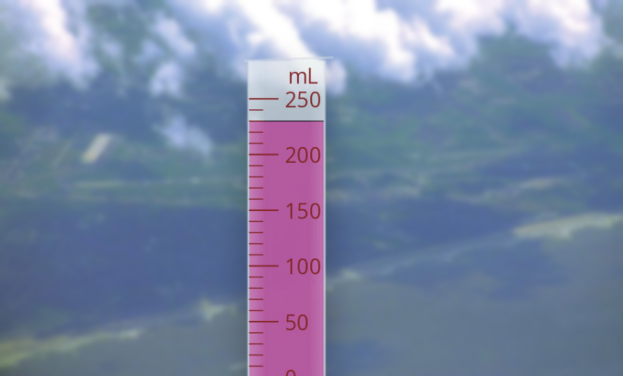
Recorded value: mL 230
